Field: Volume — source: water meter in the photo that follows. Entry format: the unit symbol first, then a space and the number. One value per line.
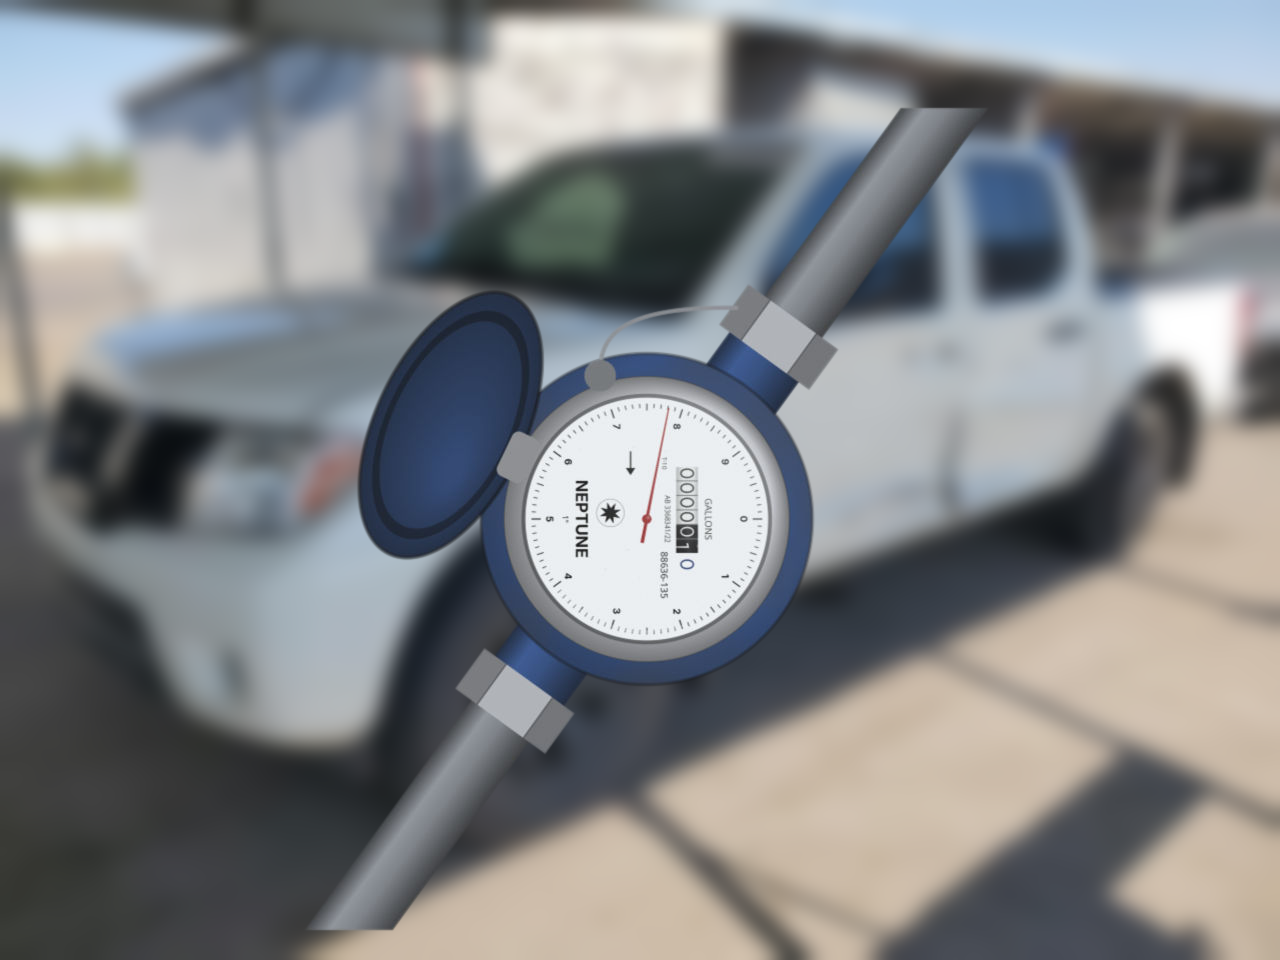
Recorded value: gal 7.8
